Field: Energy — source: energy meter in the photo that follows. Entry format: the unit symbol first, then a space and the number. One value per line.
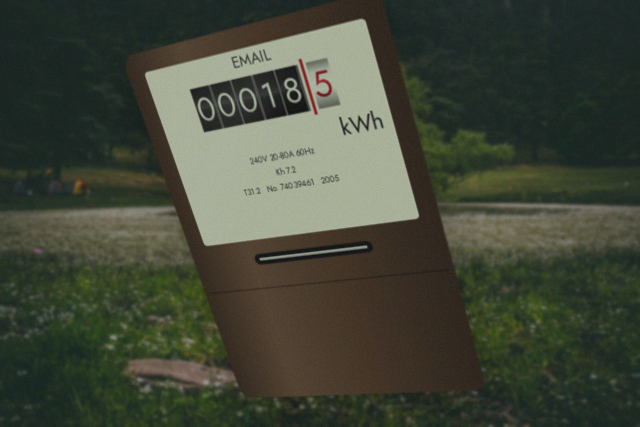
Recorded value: kWh 18.5
